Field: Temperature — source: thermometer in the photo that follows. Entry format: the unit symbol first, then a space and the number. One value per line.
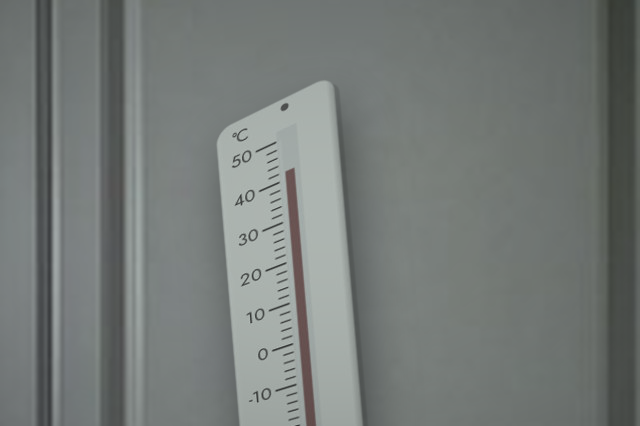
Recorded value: °C 42
